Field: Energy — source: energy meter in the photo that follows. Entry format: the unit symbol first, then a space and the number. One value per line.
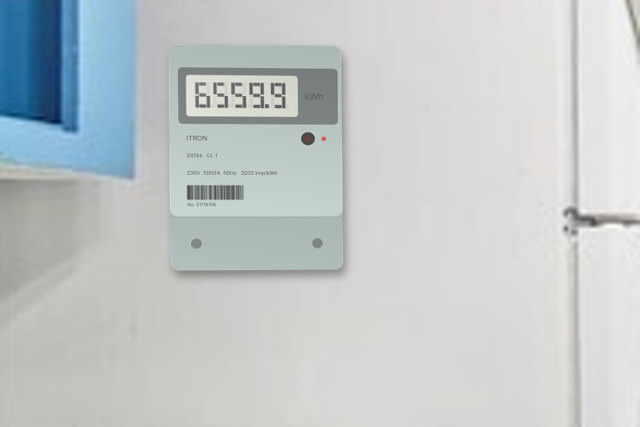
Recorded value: kWh 6559.9
